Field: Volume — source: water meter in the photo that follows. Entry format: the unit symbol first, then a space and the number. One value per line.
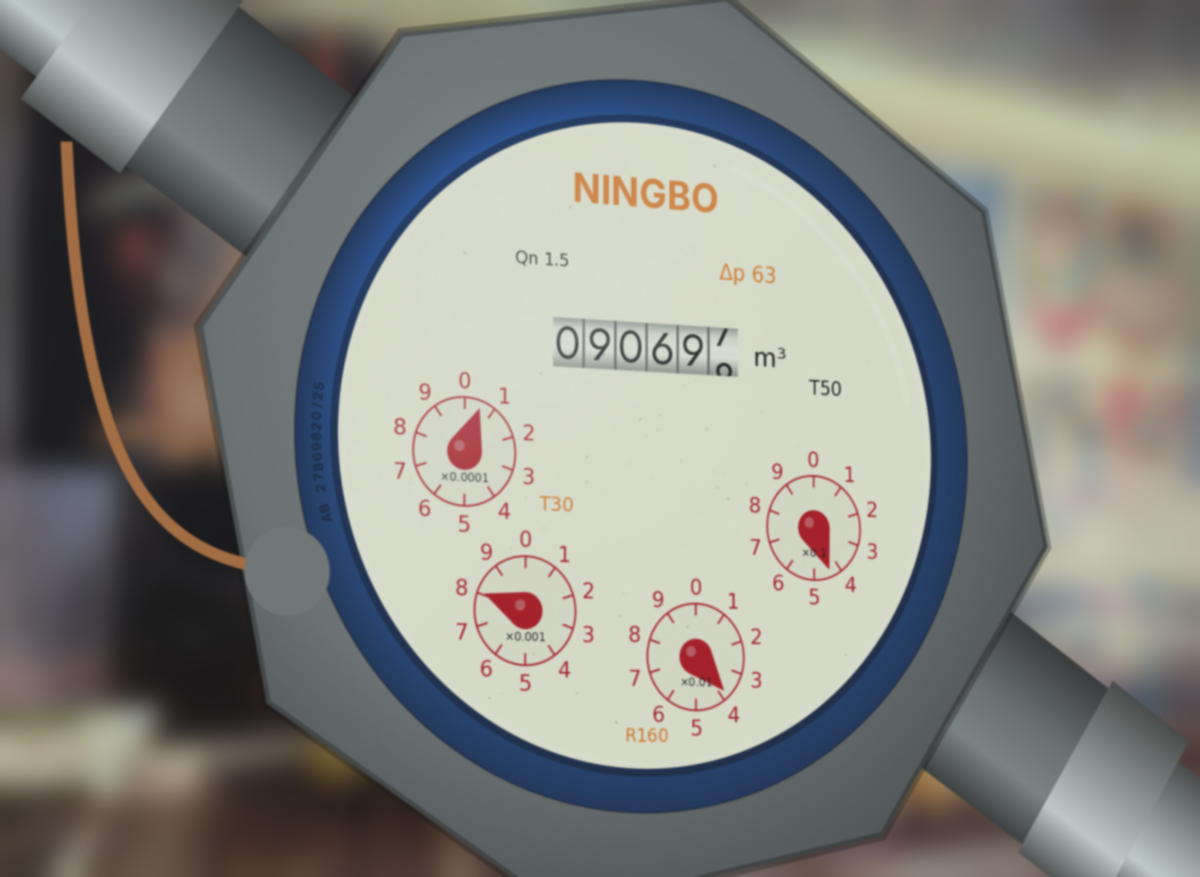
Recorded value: m³ 90697.4380
